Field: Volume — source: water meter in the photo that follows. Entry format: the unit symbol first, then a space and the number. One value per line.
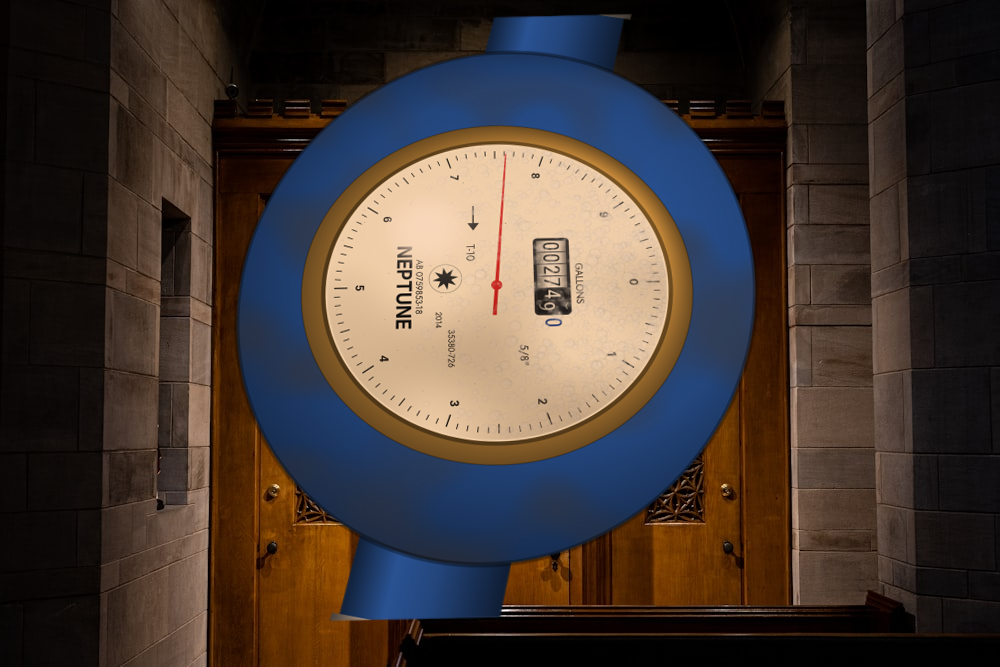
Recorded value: gal 27487.6
